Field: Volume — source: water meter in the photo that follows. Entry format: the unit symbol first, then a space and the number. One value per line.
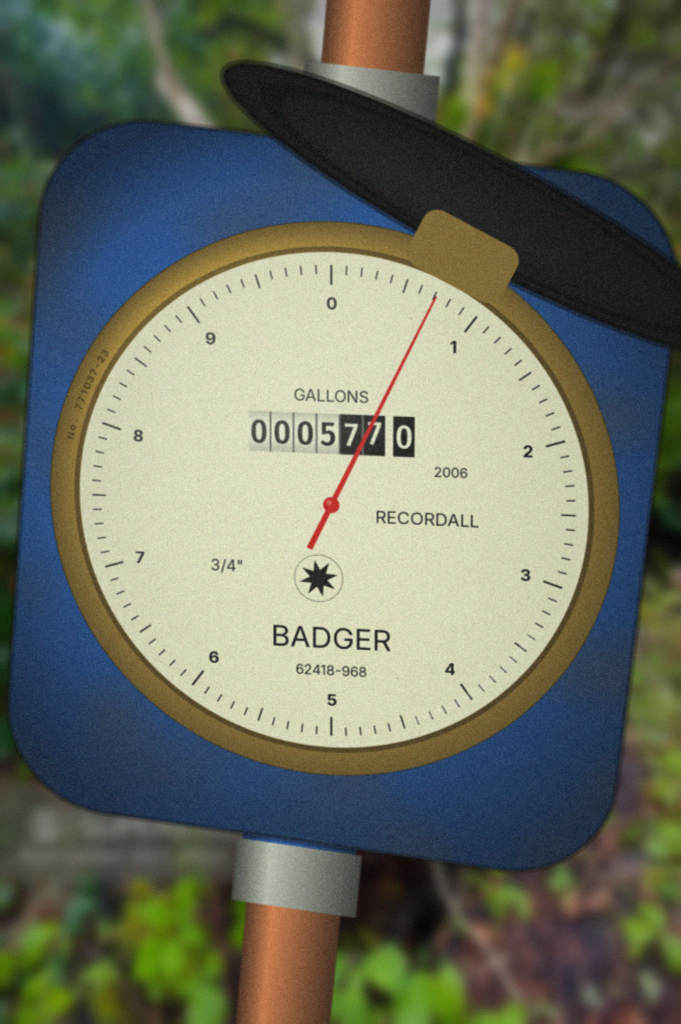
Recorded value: gal 5770.7
